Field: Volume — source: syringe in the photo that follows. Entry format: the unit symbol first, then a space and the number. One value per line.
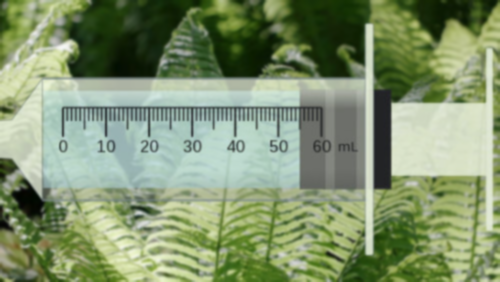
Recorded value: mL 55
